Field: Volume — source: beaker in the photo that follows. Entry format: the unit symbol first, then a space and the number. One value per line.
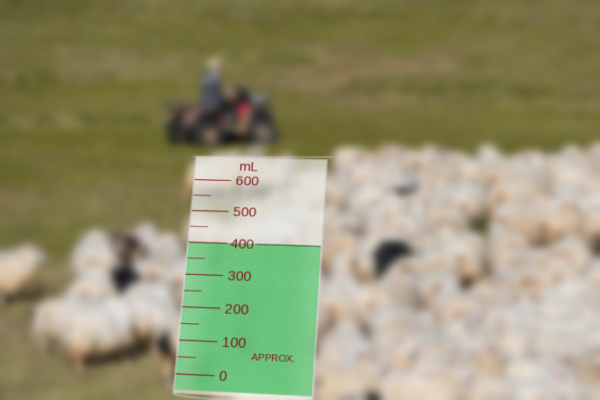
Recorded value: mL 400
